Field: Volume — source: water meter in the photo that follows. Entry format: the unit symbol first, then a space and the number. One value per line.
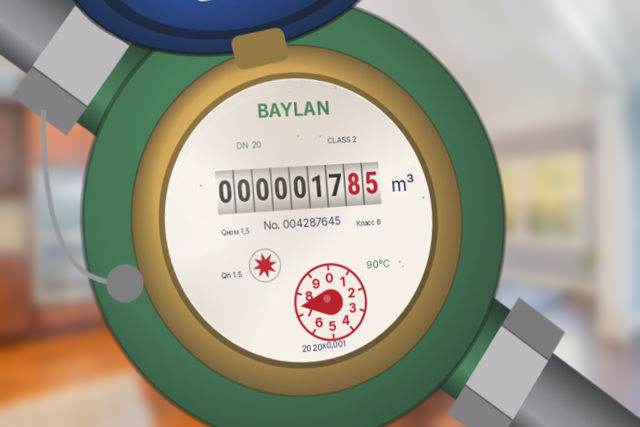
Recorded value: m³ 17.857
